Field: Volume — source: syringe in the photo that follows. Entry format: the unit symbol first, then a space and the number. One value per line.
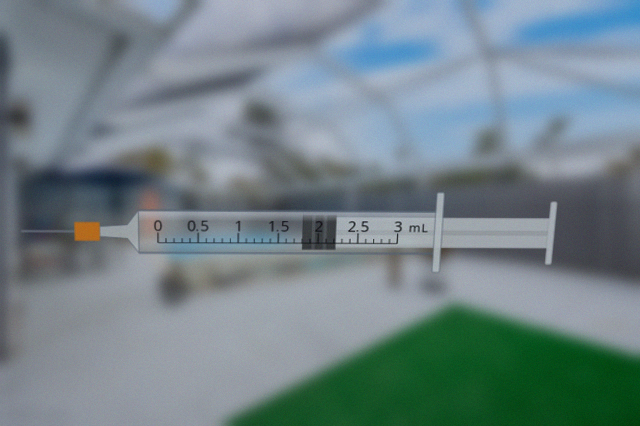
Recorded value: mL 1.8
